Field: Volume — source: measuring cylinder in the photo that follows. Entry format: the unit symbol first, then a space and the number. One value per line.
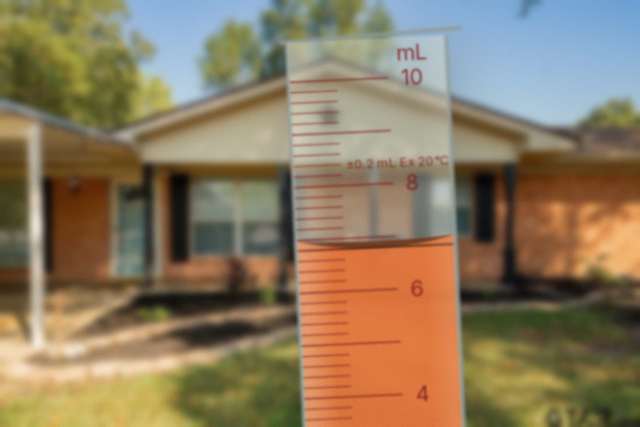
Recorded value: mL 6.8
